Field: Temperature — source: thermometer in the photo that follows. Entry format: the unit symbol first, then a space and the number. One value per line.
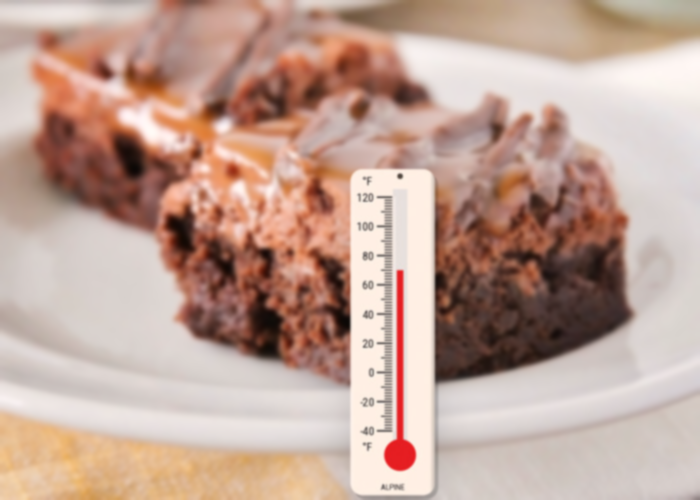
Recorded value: °F 70
